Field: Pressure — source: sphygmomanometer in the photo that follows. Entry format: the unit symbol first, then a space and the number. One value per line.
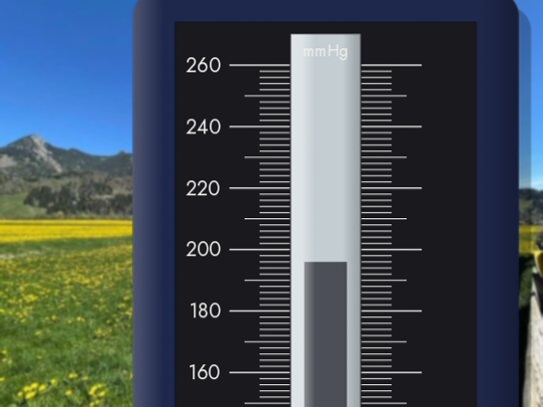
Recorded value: mmHg 196
